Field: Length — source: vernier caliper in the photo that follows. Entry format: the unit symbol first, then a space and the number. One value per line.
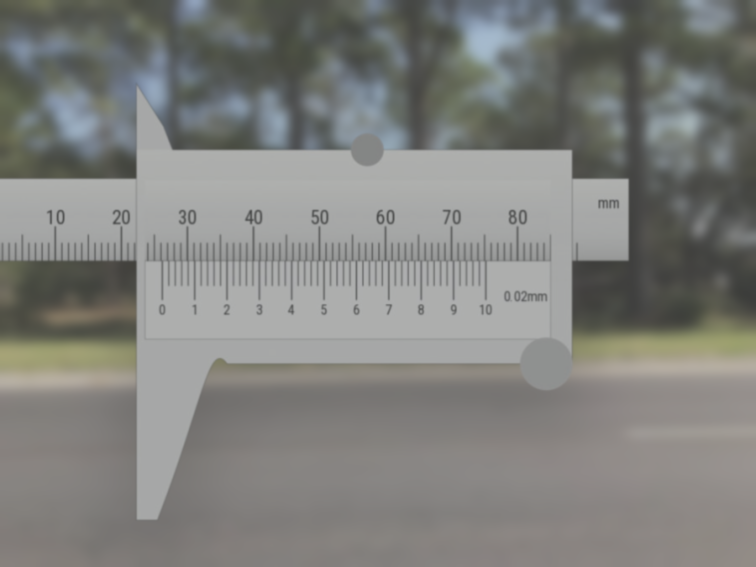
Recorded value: mm 26.2
